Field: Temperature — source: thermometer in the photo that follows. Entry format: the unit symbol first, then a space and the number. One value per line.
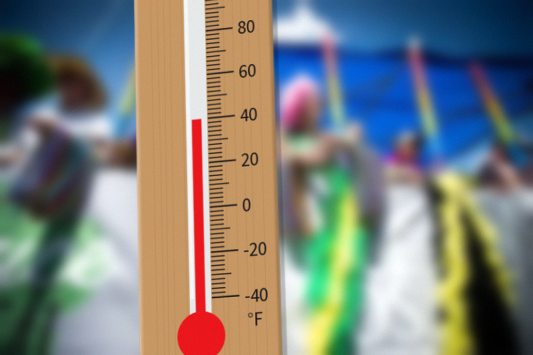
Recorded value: °F 40
